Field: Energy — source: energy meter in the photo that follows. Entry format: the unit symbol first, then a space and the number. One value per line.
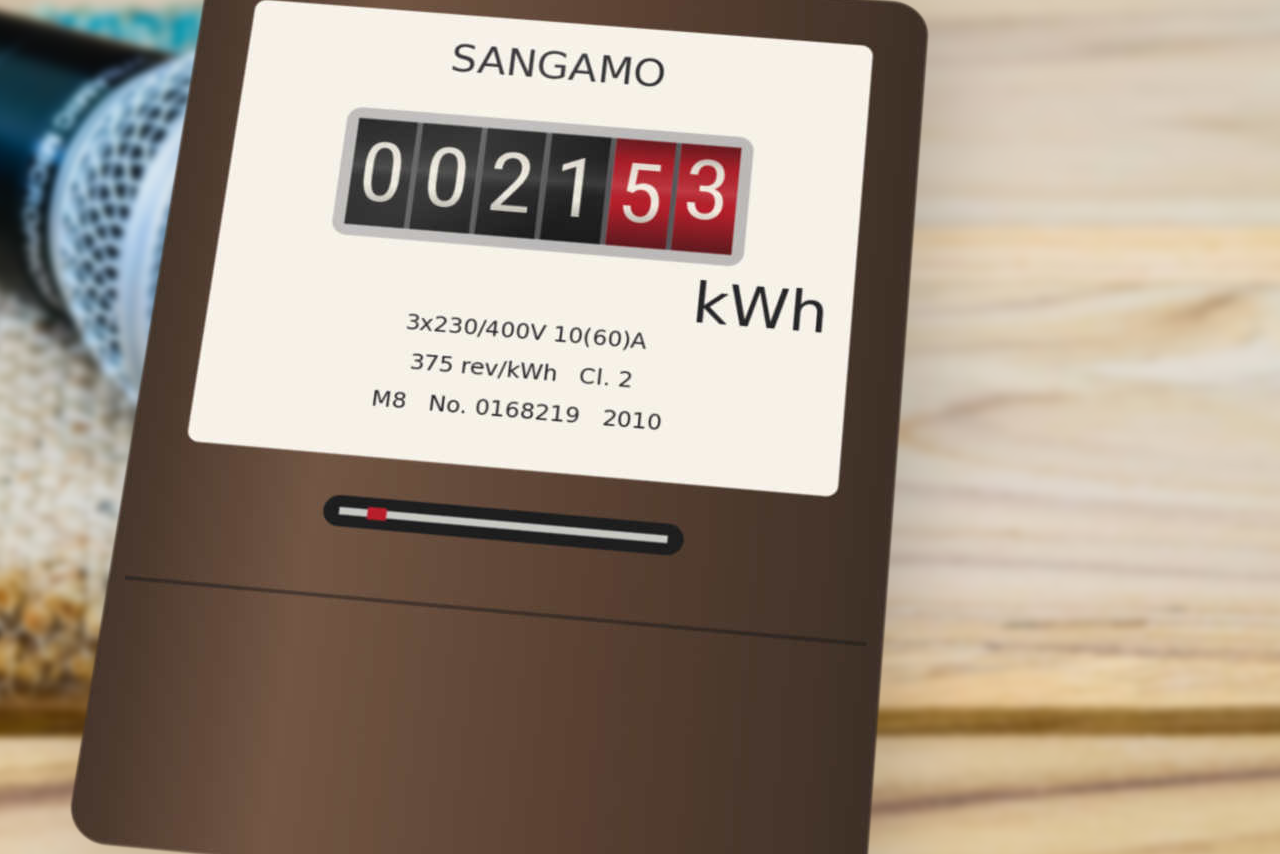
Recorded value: kWh 21.53
